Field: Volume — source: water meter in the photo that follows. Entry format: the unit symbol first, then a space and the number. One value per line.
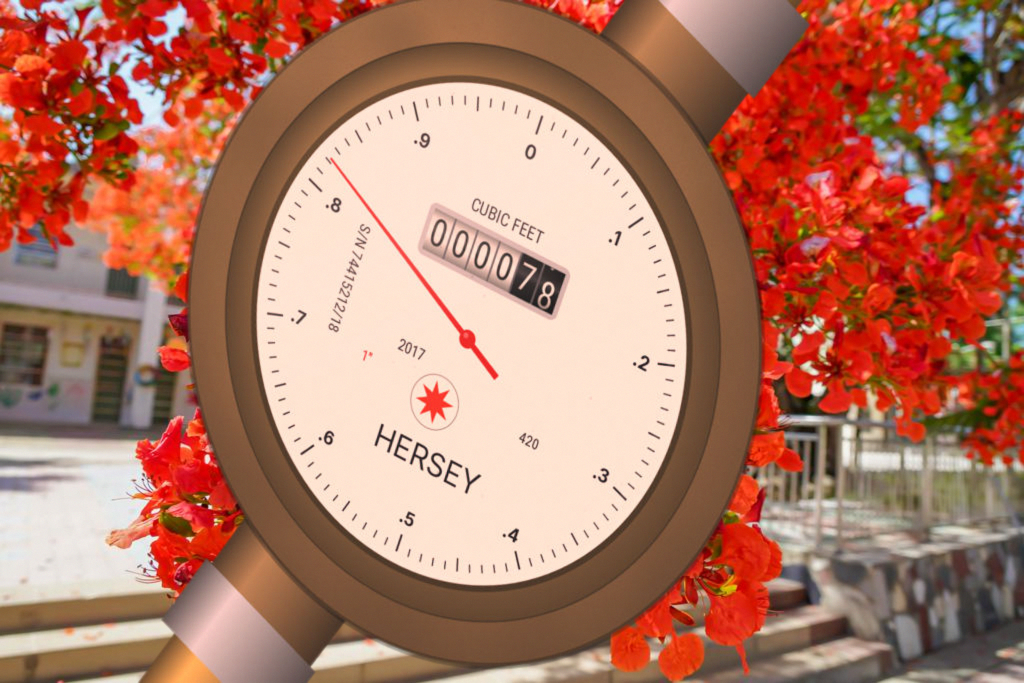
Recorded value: ft³ 77.82
